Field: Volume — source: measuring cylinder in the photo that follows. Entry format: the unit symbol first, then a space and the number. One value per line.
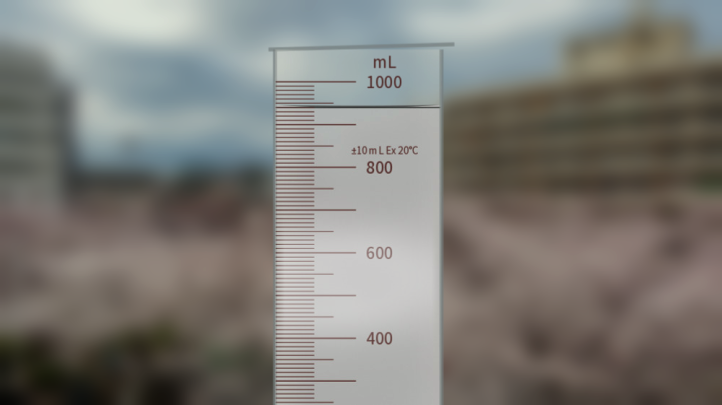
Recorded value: mL 940
